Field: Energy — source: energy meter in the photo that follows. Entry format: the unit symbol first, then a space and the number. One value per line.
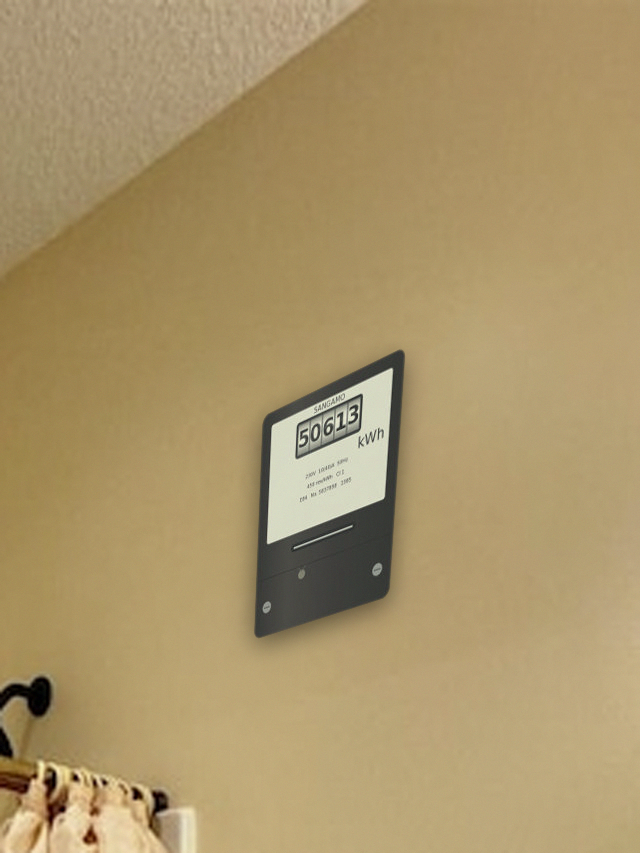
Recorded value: kWh 50613
